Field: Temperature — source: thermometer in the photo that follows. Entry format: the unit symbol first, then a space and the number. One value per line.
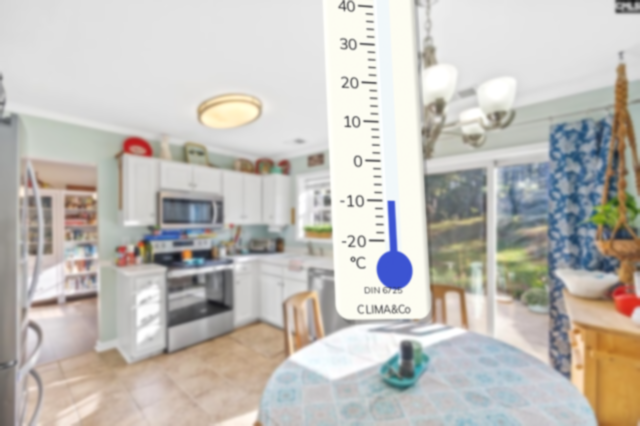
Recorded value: °C -10
